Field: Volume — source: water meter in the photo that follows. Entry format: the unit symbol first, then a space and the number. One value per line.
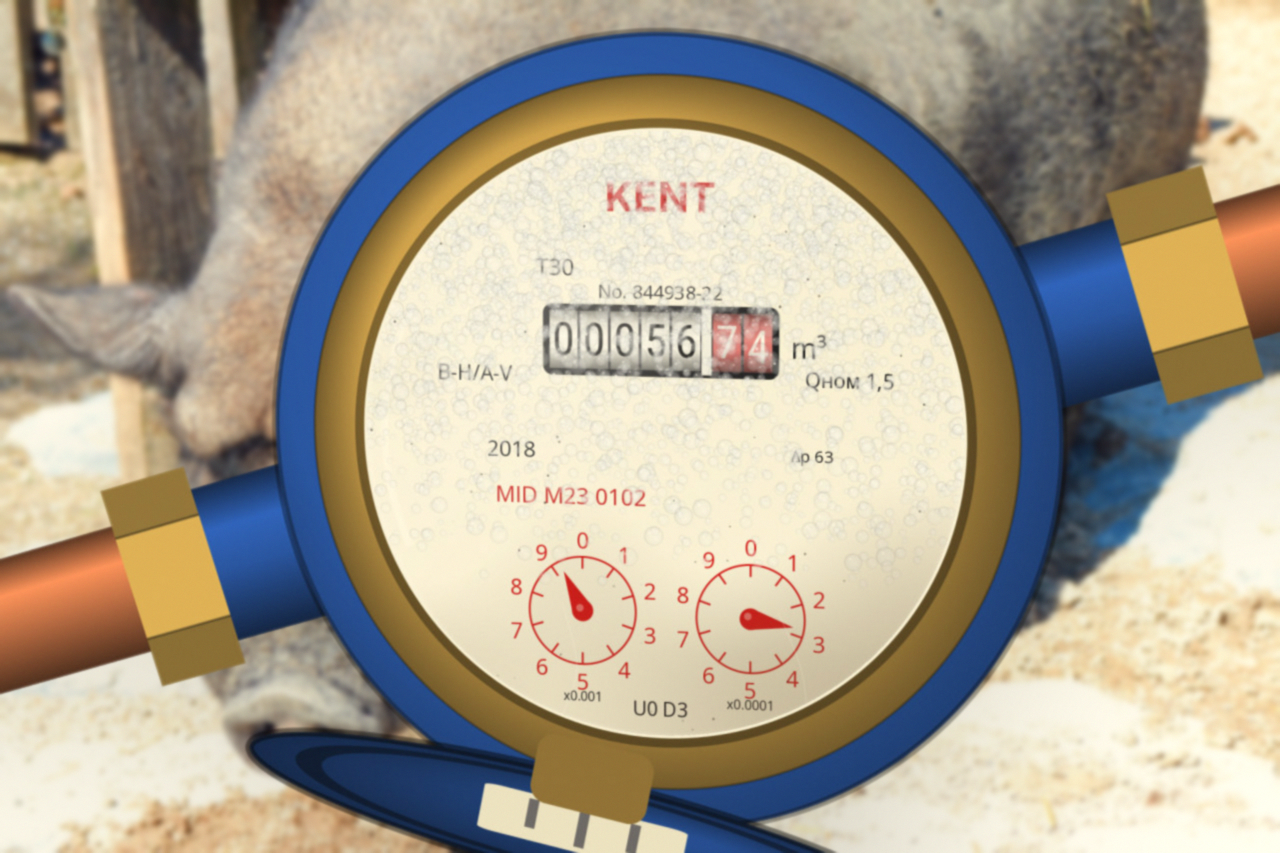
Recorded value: m³ 56.7392
